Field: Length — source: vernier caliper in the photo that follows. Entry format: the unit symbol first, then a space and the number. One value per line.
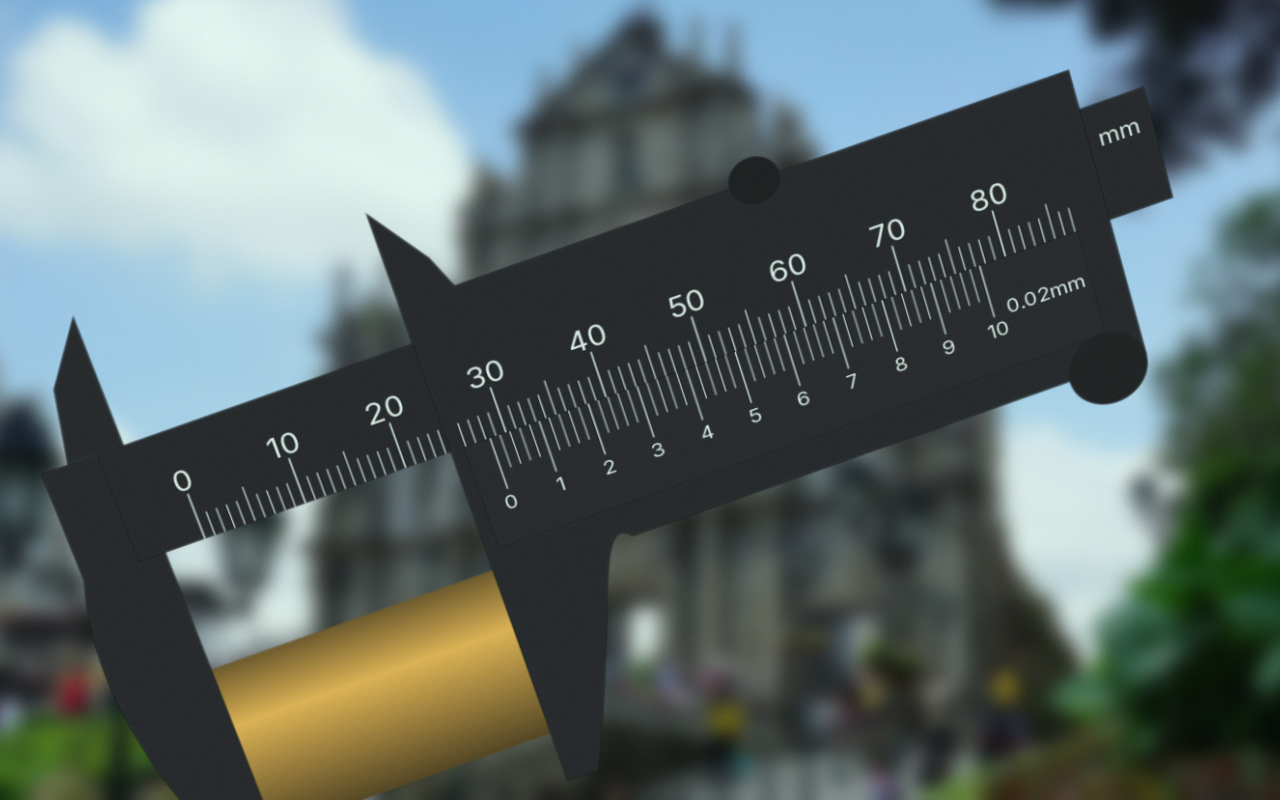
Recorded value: mm 28.4
